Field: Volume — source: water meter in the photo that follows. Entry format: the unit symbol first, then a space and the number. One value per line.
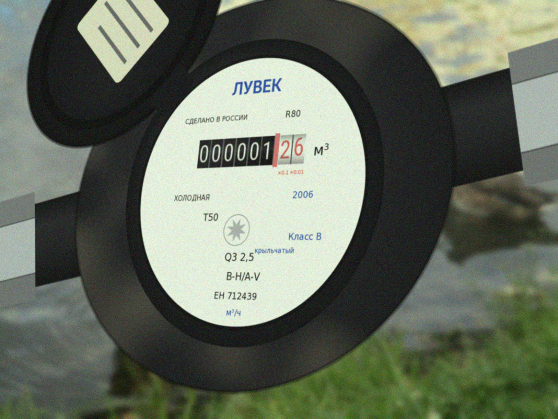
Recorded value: m³ 1.26
